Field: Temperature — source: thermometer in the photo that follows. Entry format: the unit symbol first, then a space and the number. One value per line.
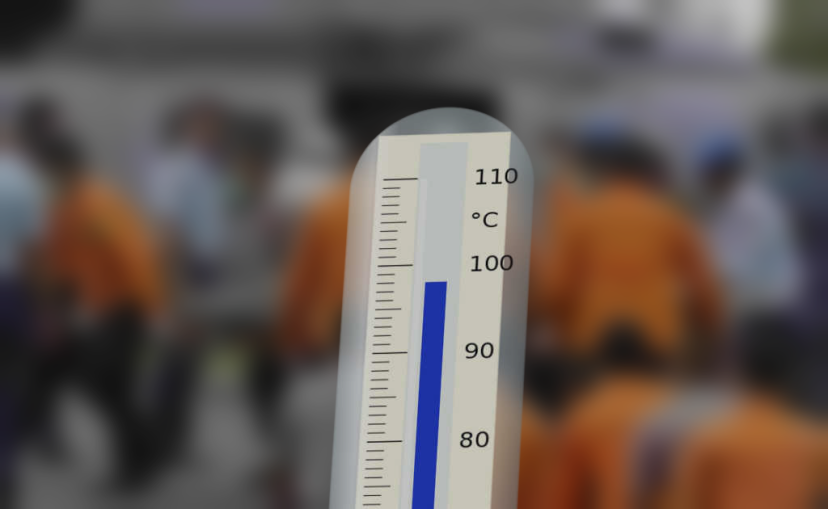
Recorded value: °C 98
